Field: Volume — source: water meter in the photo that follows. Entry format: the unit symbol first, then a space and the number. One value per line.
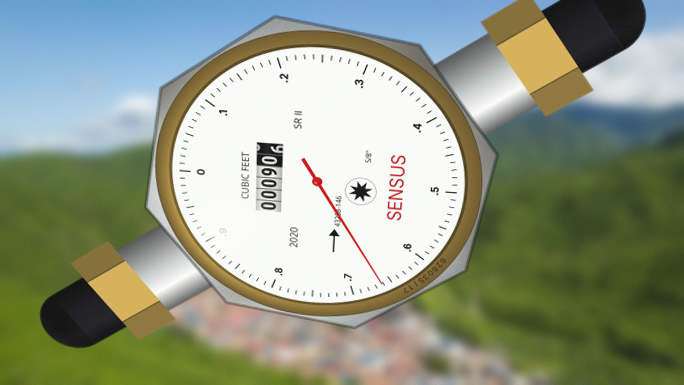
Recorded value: ft³ 905.66
